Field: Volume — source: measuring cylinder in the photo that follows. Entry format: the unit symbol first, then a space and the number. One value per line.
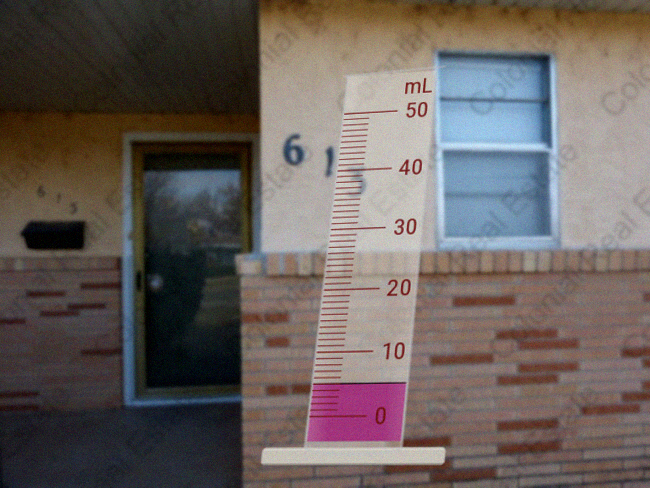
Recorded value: mL 5
